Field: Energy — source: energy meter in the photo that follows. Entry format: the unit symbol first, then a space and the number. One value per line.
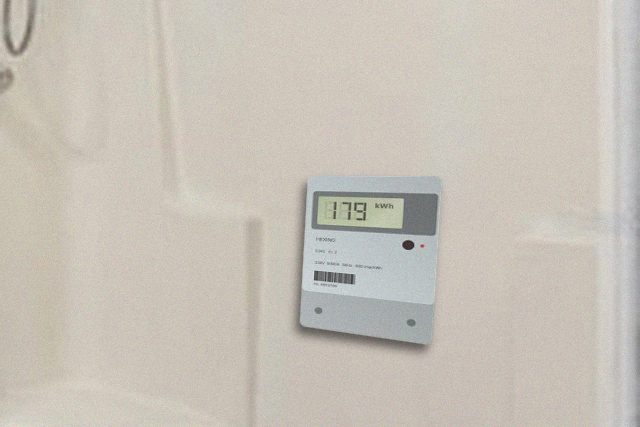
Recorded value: kWh 179
